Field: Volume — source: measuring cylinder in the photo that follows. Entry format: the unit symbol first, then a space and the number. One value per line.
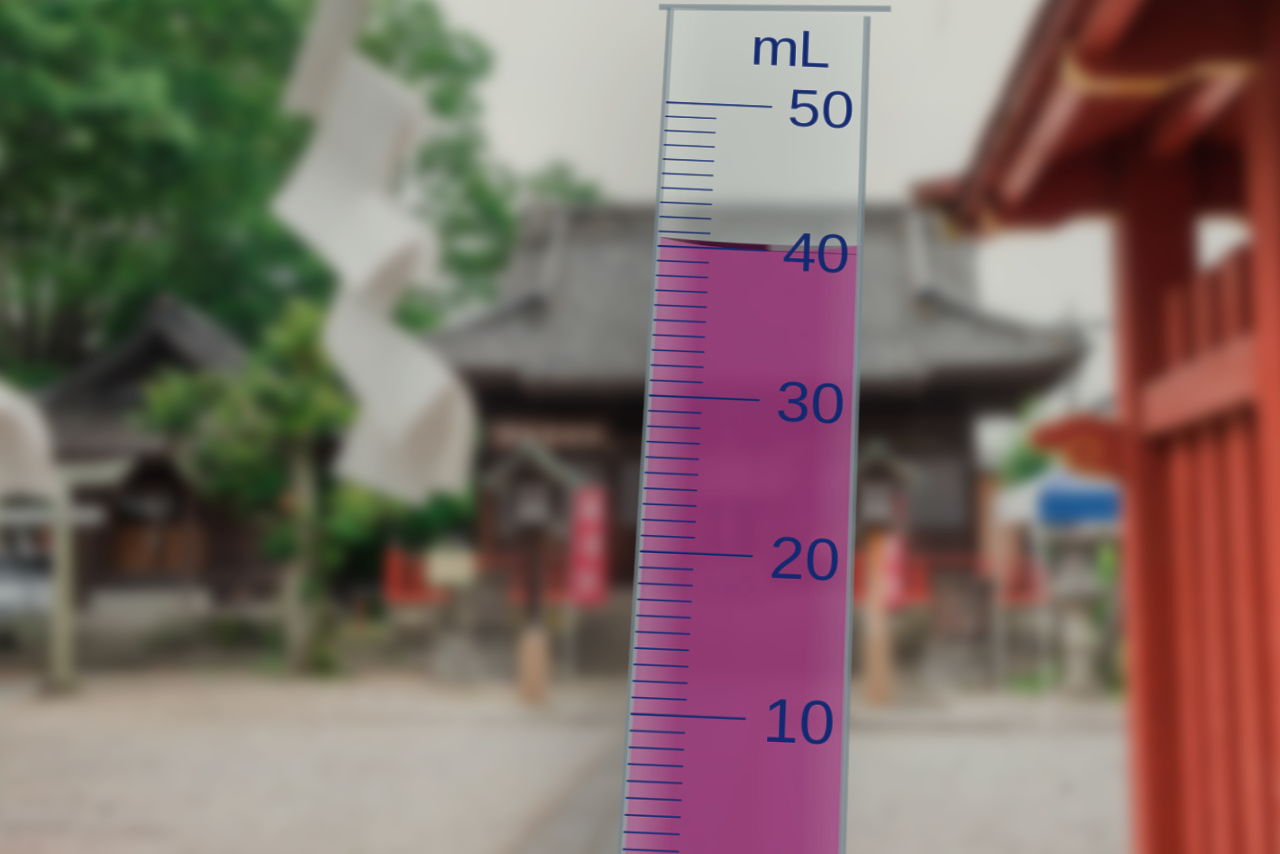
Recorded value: mL 40
